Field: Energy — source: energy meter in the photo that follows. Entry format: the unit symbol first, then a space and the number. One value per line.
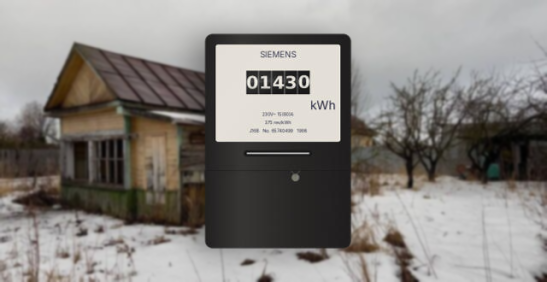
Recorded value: kWh 1430
